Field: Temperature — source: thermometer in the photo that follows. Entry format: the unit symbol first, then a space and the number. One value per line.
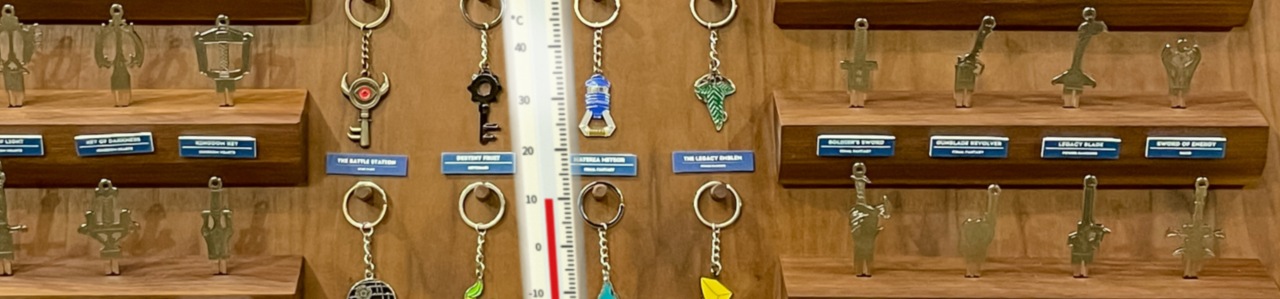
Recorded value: °C 10
